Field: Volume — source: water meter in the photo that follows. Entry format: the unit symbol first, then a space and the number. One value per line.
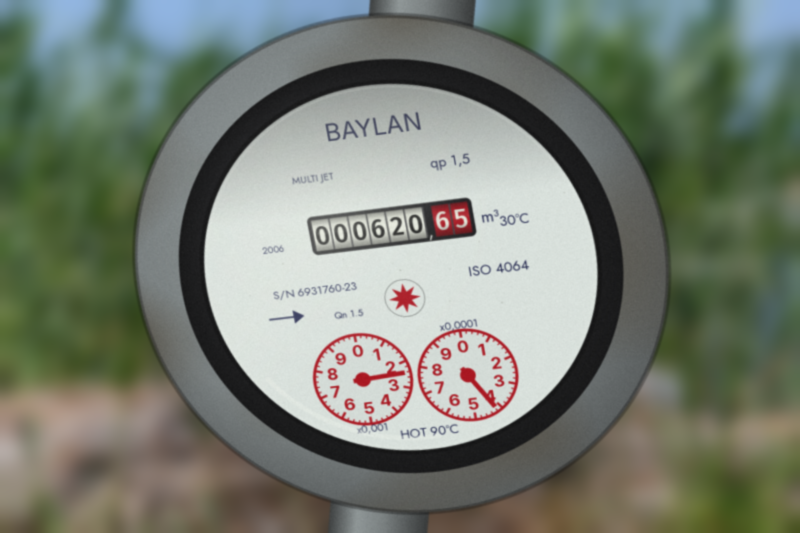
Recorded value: m³ 620.6524
